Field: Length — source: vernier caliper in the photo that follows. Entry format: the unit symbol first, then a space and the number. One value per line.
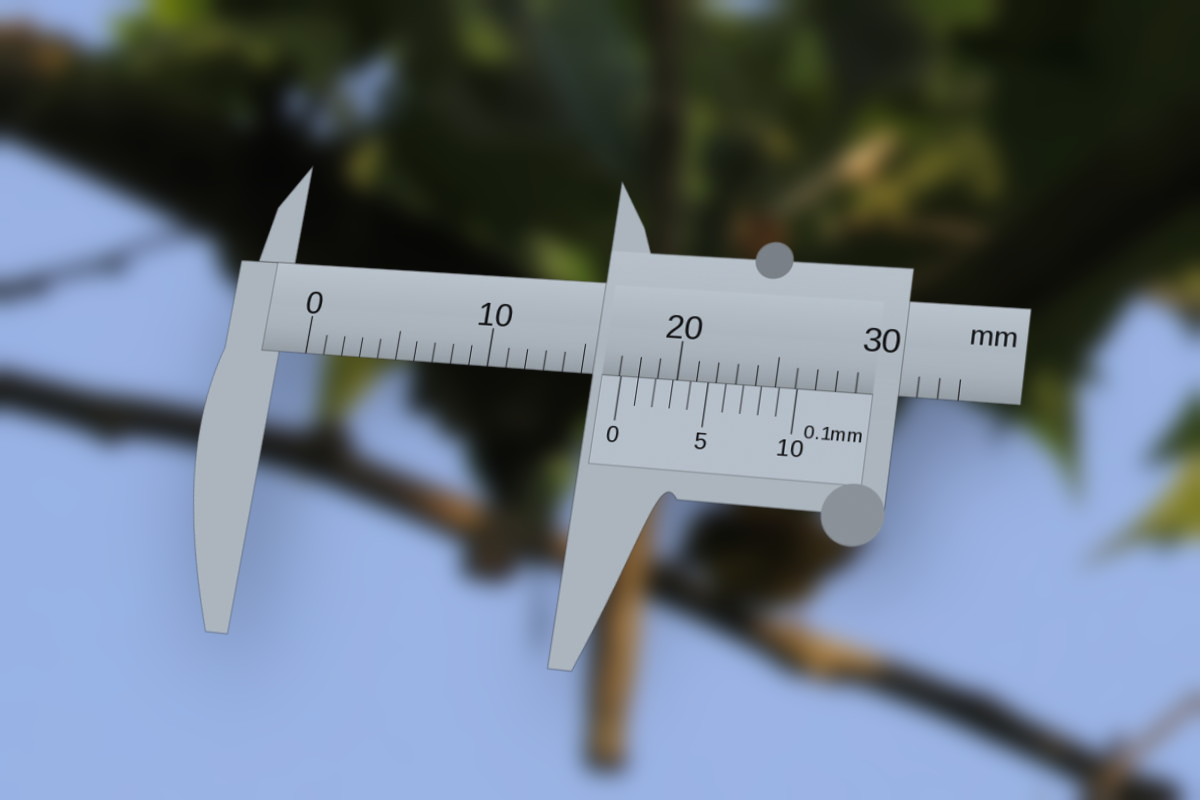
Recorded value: mm 17.1
